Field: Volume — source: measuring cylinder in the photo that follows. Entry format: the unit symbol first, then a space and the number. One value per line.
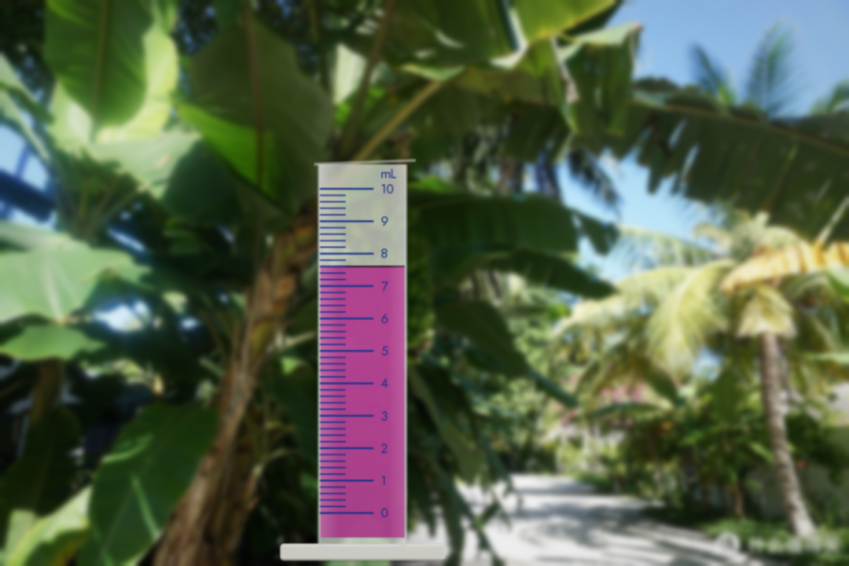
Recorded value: mL 7.6
